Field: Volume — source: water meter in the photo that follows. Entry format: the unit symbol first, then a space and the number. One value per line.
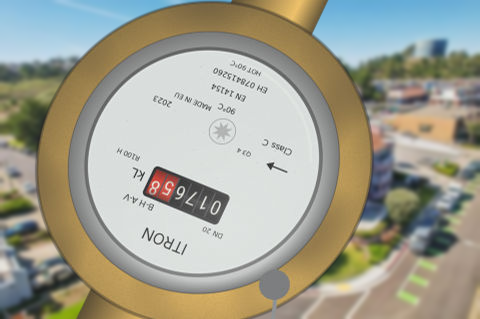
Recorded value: kL 176.58
